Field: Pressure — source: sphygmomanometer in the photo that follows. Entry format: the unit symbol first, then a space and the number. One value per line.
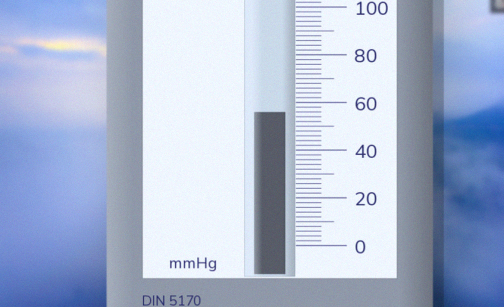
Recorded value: mmHg 56
